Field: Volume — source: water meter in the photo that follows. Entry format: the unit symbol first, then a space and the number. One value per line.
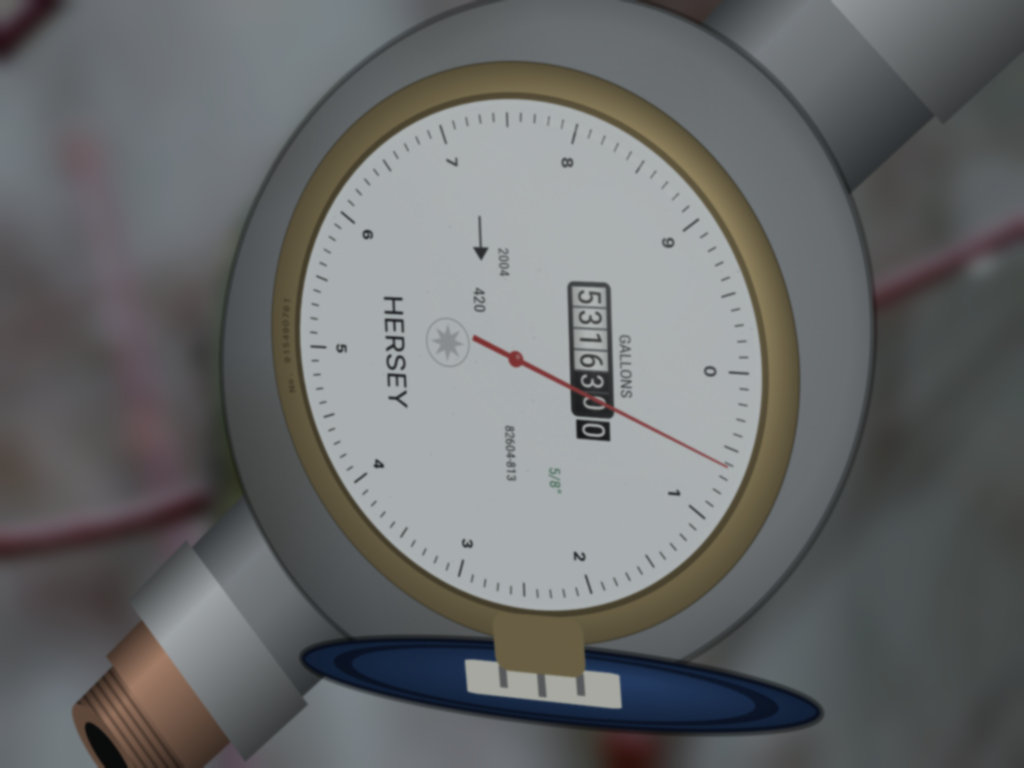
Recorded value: gal 5316300.6
